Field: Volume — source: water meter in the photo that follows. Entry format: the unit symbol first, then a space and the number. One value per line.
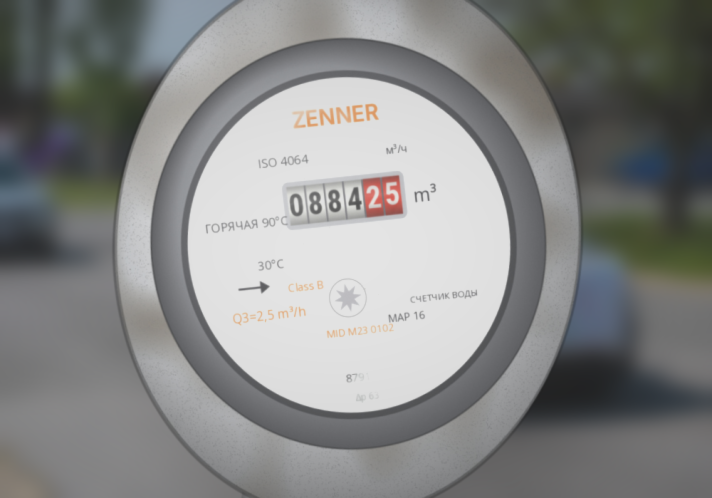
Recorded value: m³ 884.25
